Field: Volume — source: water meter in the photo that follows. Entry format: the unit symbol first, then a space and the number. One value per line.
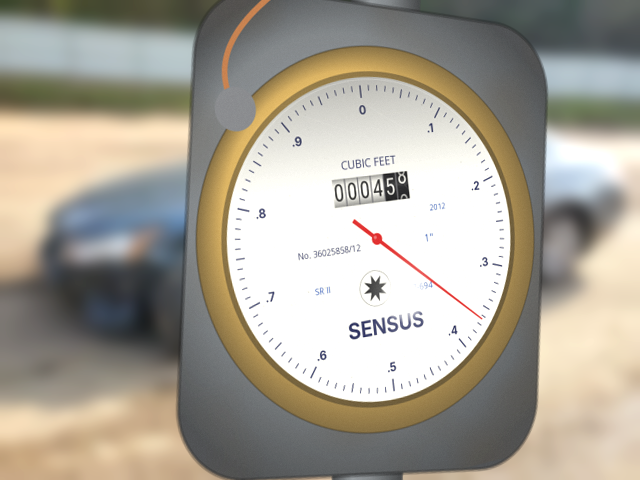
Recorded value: ft³ 458.36
